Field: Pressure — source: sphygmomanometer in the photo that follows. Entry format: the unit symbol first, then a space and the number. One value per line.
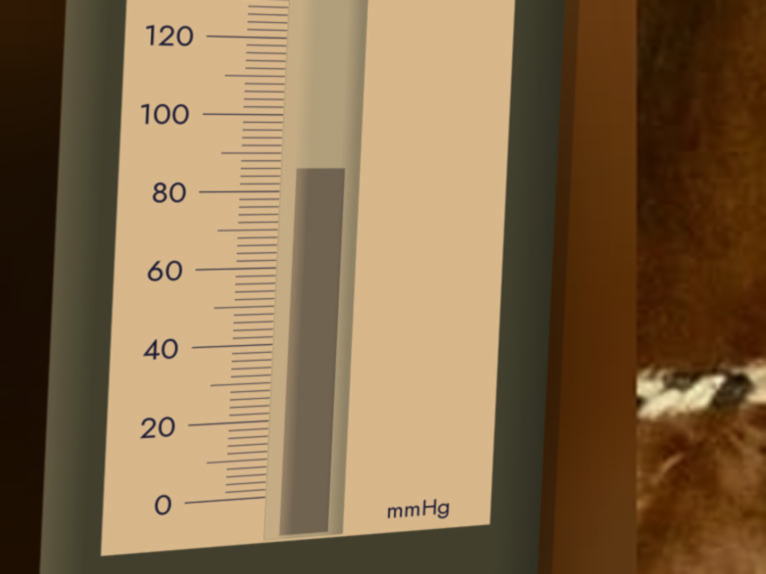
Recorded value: mmHg 86
